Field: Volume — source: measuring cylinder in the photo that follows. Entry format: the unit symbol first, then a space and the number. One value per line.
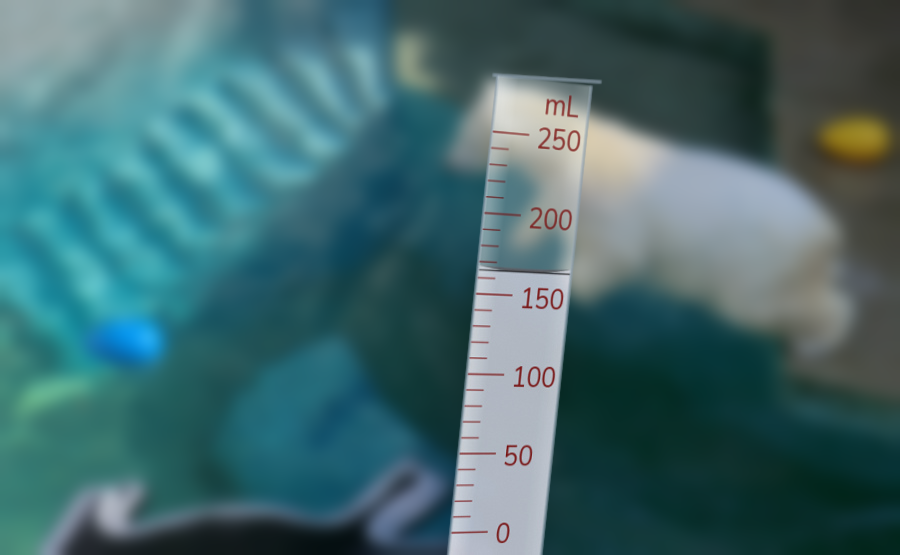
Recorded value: mL 165
